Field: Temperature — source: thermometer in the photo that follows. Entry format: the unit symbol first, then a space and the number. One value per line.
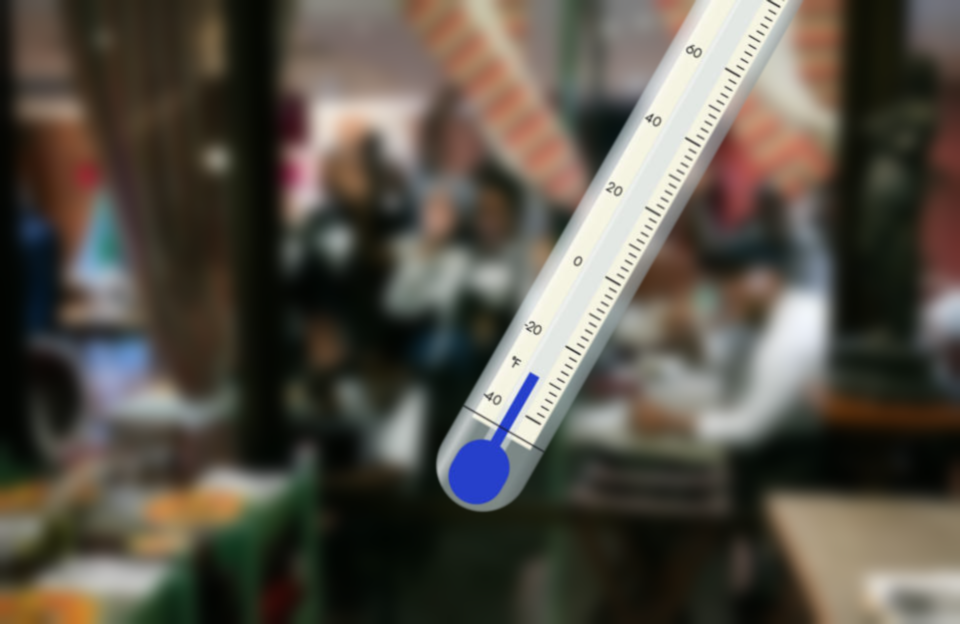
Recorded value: °F -30
